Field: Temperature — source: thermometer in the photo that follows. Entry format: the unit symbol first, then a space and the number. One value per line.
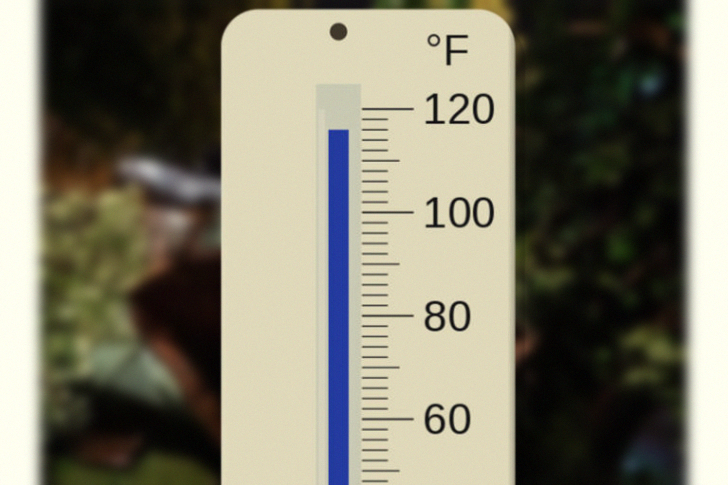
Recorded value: °F 116
